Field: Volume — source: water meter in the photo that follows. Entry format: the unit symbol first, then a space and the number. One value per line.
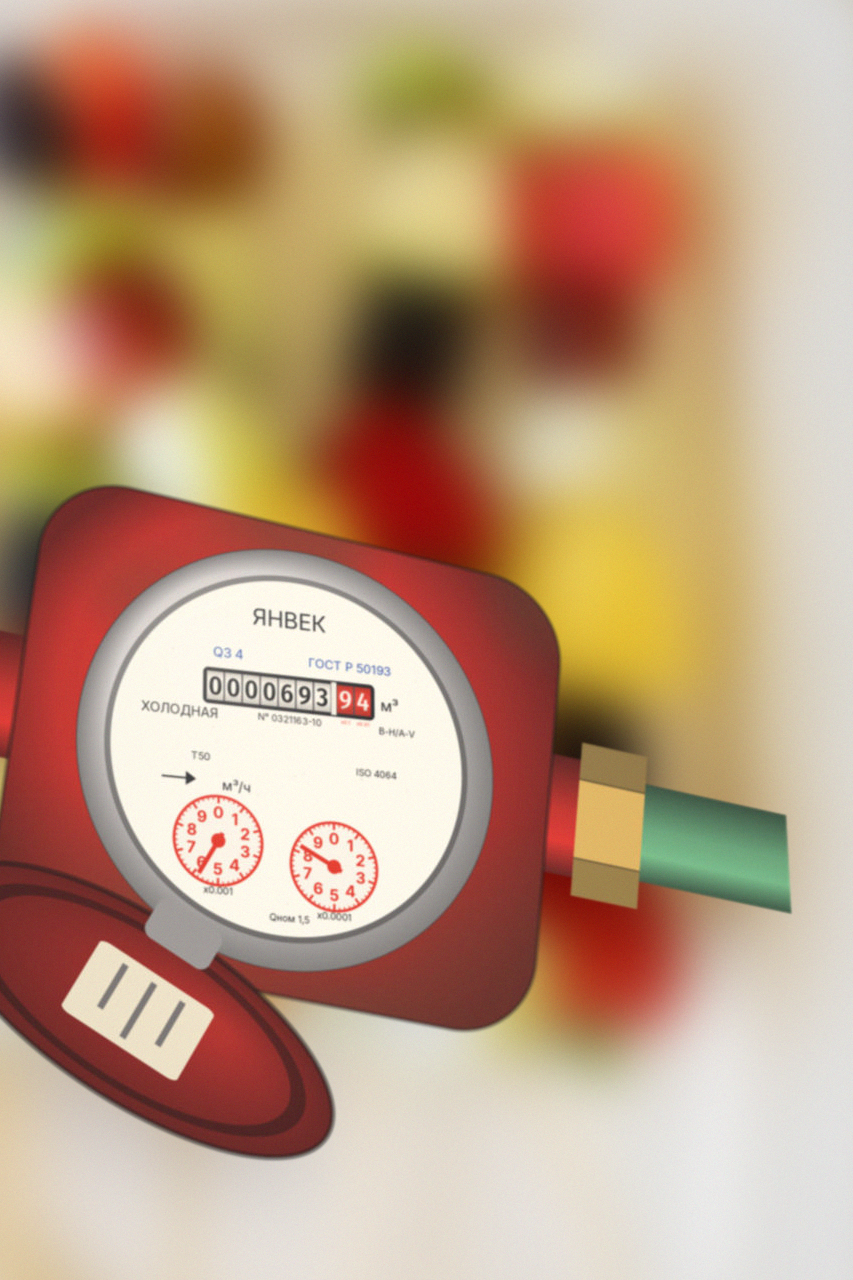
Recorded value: m³ 693.9458
